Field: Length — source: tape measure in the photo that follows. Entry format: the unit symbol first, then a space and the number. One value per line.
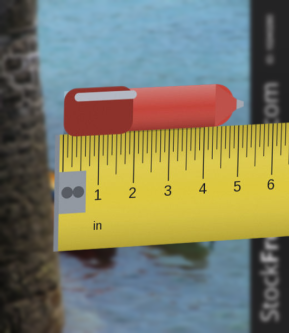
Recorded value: in 5.125
